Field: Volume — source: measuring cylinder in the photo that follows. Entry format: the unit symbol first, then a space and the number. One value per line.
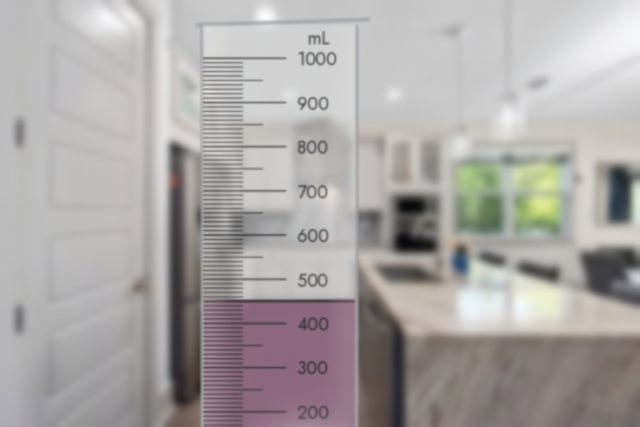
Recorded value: mL 450
